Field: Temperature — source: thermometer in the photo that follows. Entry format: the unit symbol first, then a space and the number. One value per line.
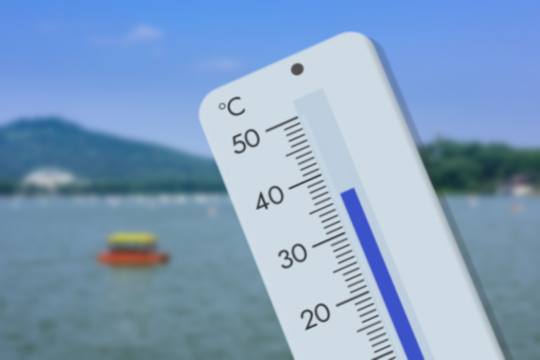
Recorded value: °C 36
